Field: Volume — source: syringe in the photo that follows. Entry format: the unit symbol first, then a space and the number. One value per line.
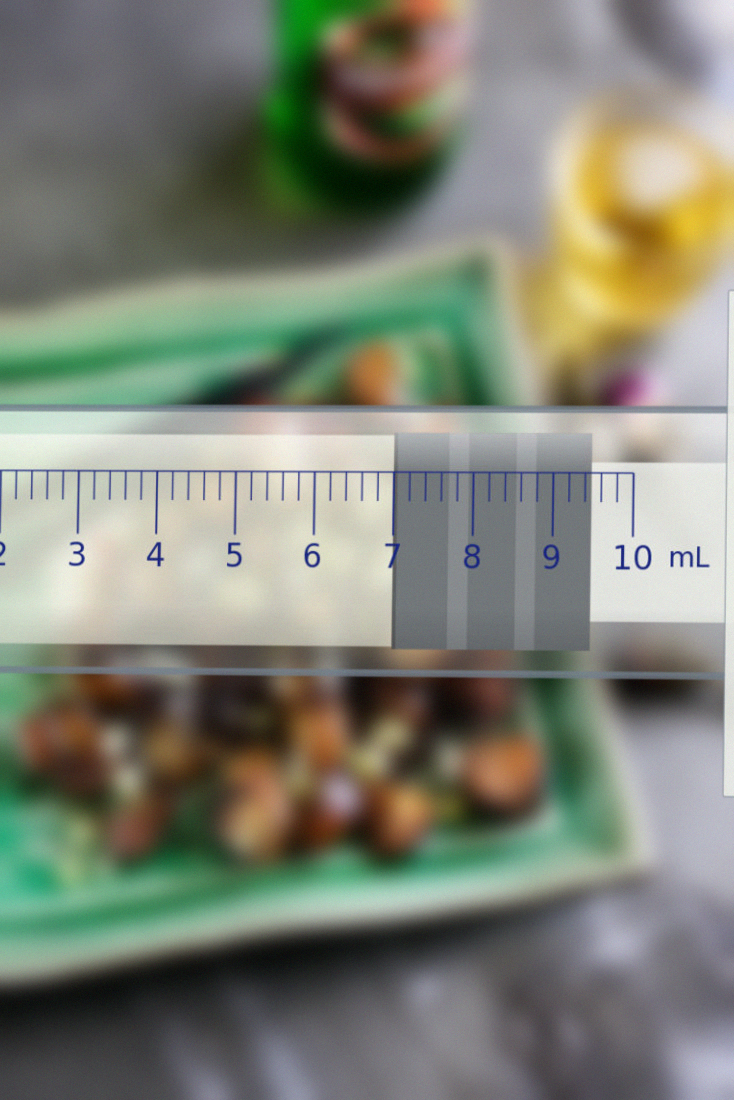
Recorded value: mL 7
